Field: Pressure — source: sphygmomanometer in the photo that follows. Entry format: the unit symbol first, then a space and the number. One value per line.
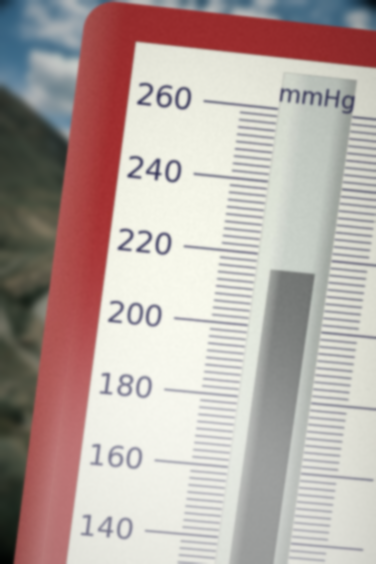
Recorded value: mmHg 216
